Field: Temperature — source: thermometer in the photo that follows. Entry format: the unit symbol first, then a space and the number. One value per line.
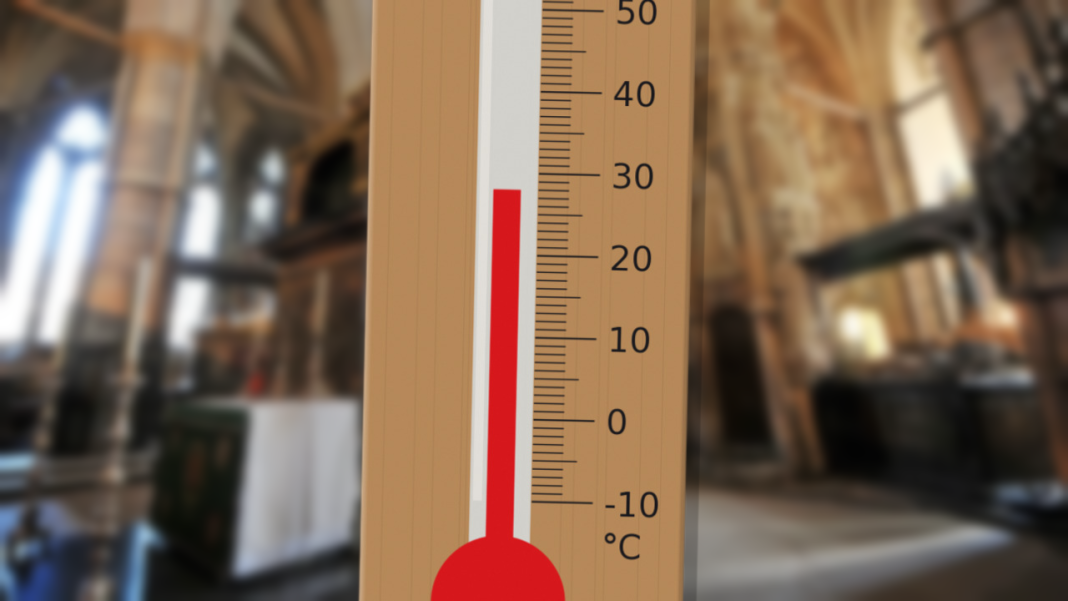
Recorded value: °C 28
